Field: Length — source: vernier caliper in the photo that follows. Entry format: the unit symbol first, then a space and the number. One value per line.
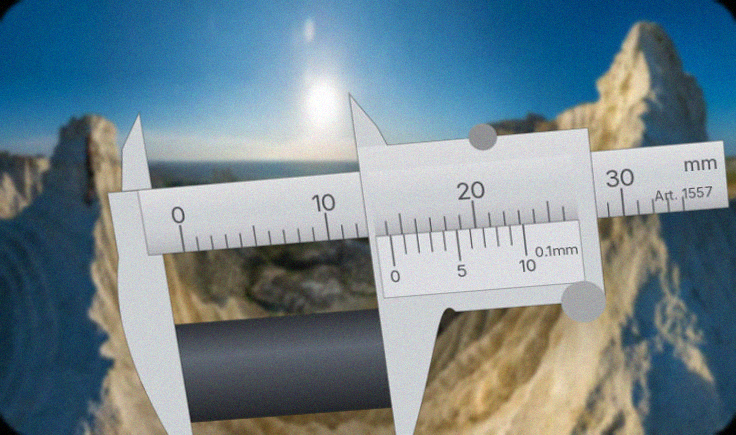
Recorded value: mm 14.2
